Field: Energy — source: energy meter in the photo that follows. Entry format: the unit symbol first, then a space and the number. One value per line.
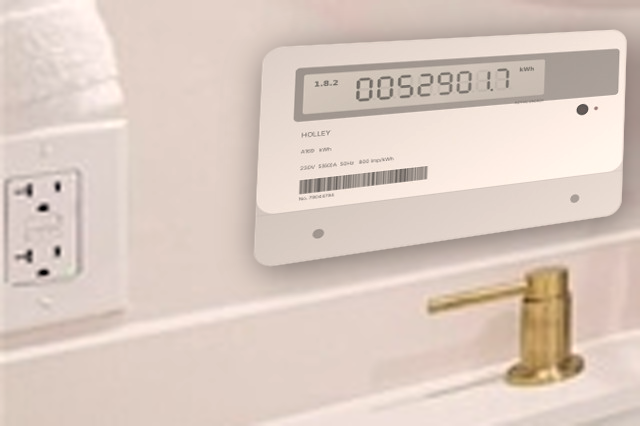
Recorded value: kWh 52901.7
